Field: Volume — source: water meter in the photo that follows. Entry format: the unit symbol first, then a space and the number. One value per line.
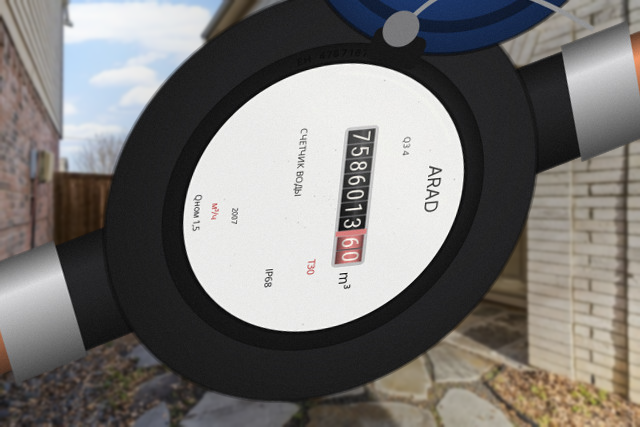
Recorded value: m³ 7586013.60
